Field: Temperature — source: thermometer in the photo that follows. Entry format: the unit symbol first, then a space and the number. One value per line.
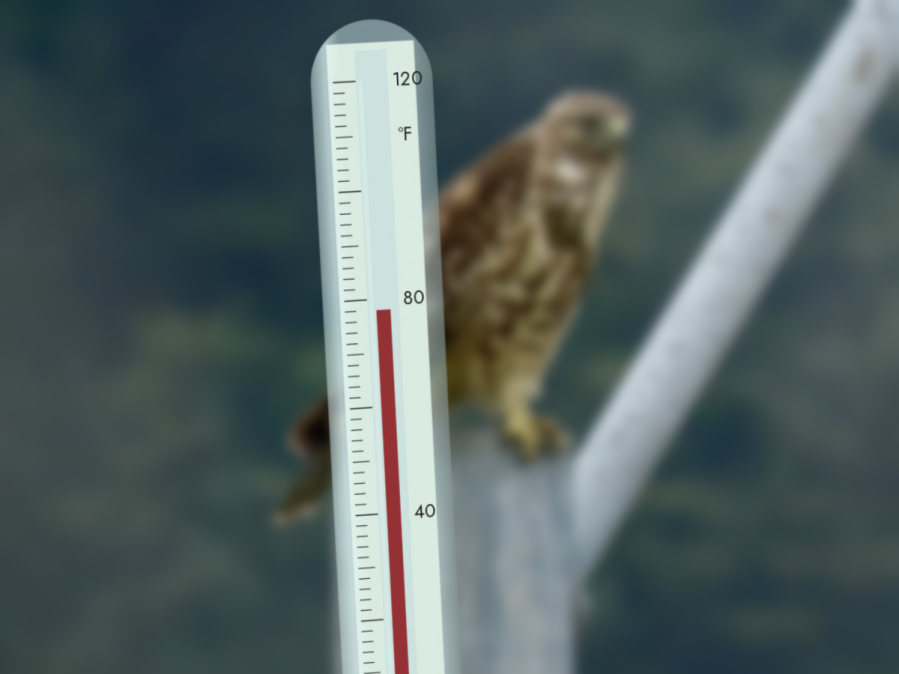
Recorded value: °F 78
